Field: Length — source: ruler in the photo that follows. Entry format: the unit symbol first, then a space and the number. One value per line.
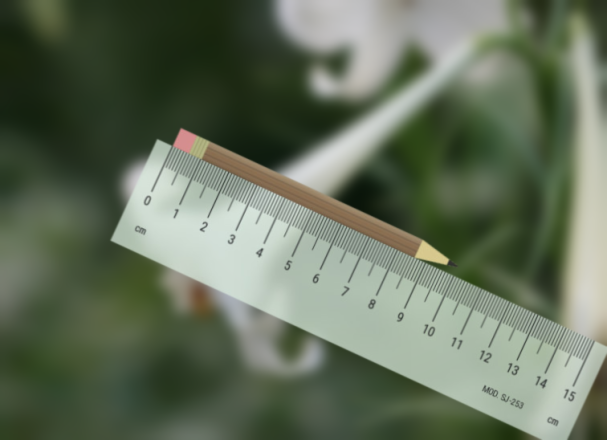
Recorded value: cm 10
